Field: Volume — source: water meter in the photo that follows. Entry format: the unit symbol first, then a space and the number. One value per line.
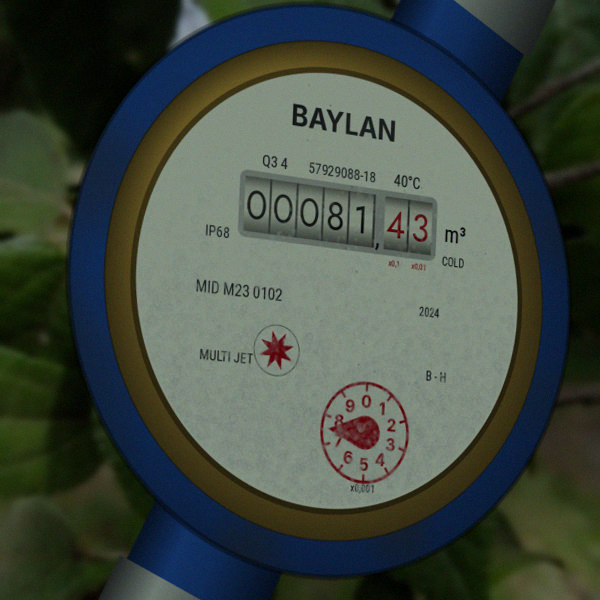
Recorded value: m³ 81.437
